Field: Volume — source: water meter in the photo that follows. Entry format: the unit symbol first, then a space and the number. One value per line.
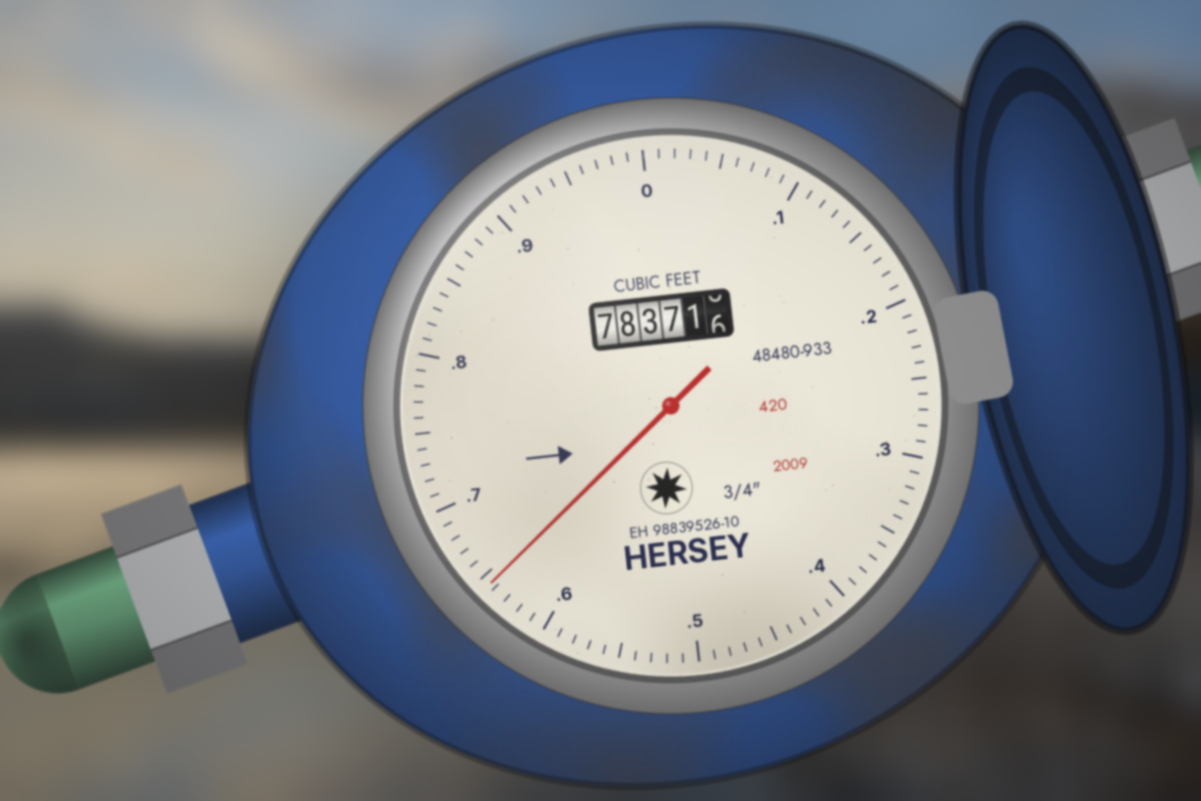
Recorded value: ft³ 783715.64
